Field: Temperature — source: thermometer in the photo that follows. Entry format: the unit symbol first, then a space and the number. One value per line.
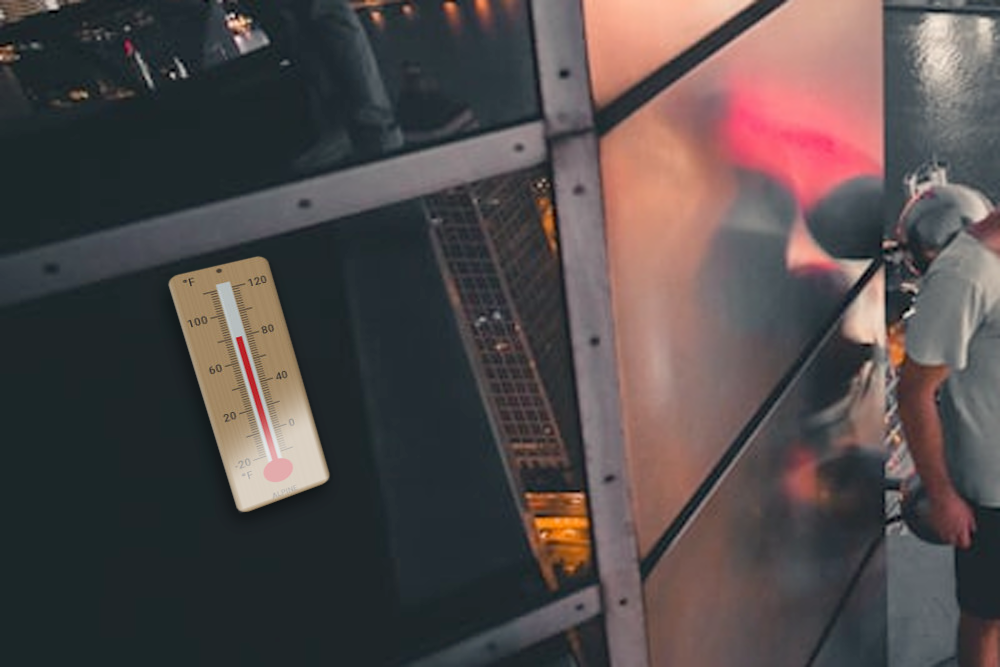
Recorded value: °F 80
